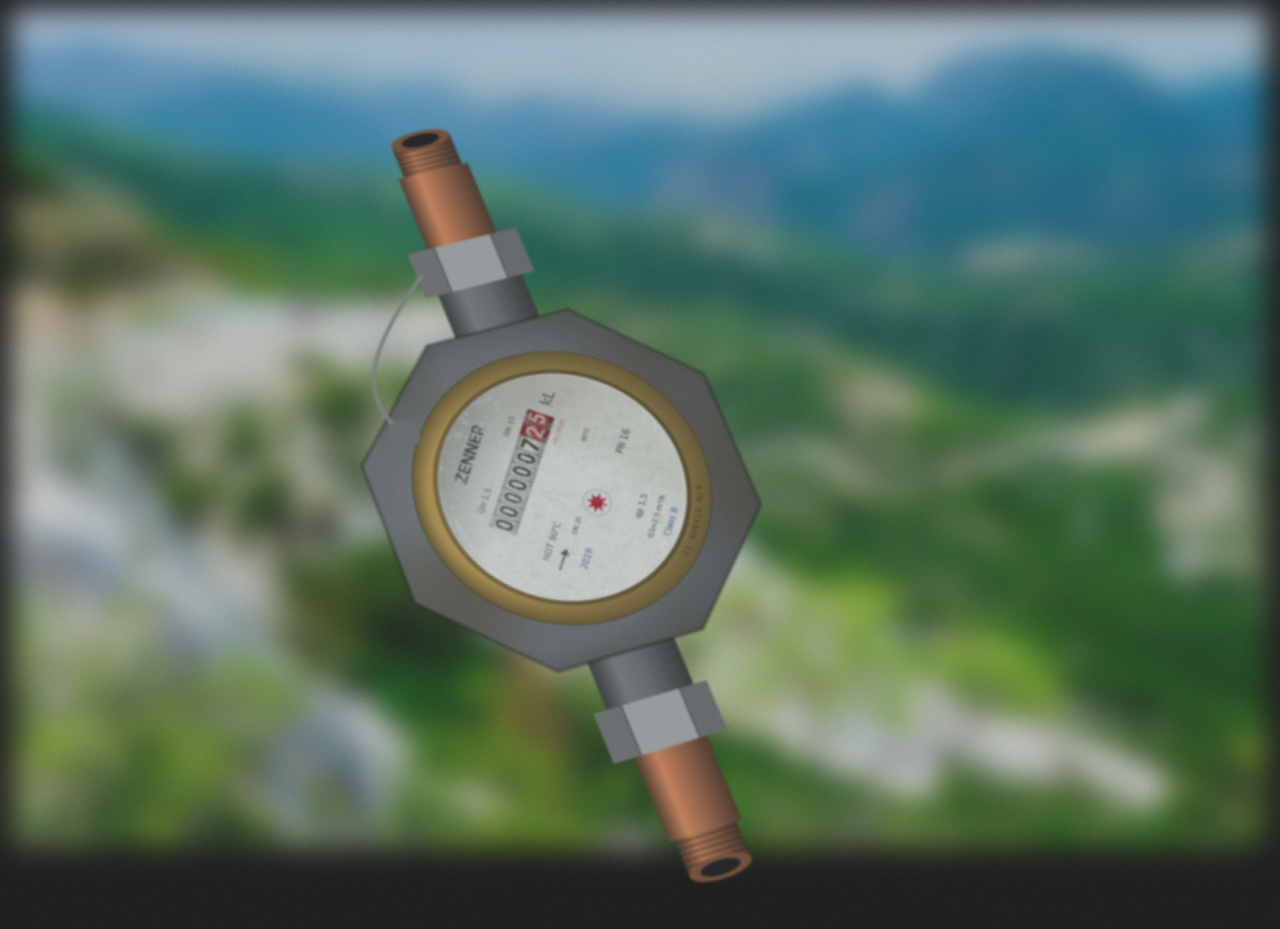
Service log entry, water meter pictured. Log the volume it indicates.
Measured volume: 7.25 kL
